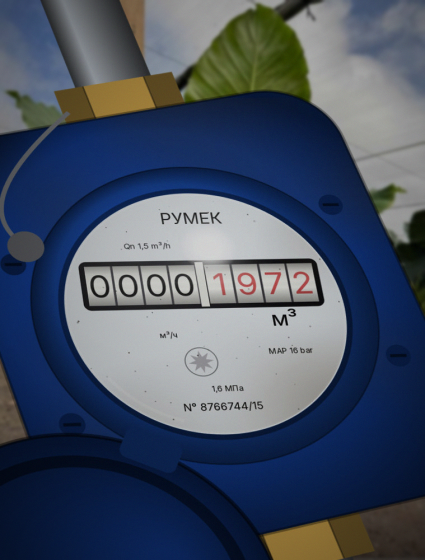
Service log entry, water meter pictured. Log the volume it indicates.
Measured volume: 0.1972 m³
